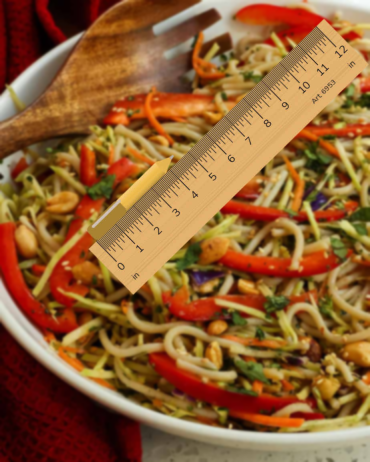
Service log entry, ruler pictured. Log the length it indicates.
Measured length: 4.5 in
